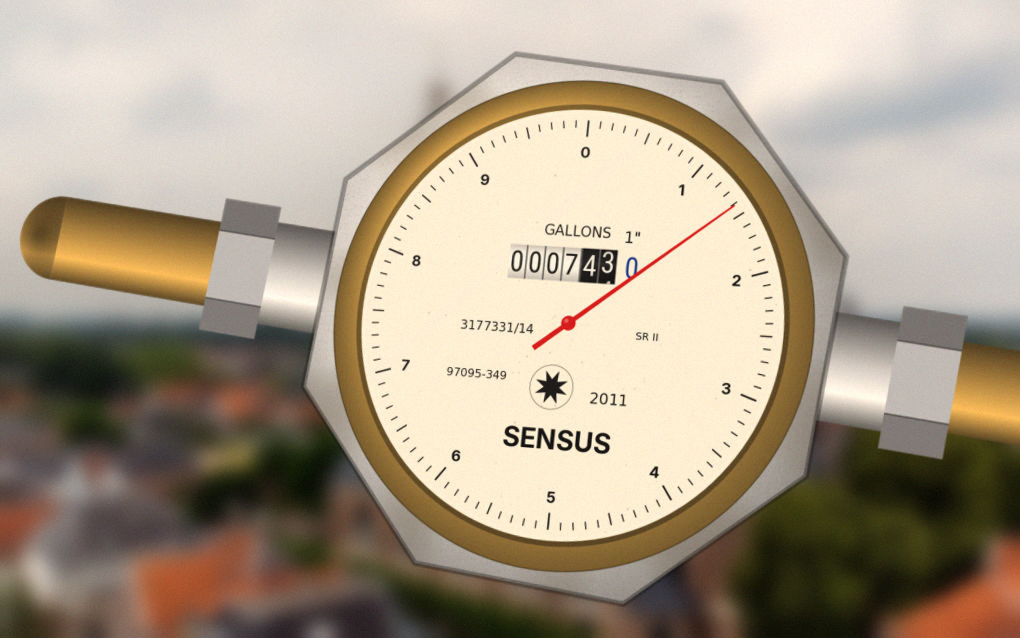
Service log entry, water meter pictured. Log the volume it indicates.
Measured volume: 7431.4 gal
